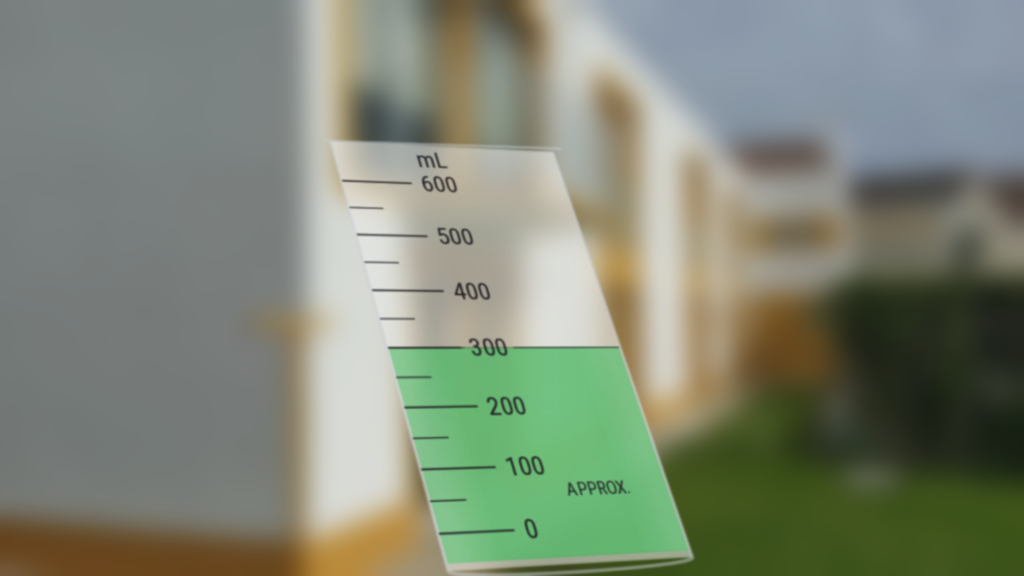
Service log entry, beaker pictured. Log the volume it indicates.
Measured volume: 300 mL
